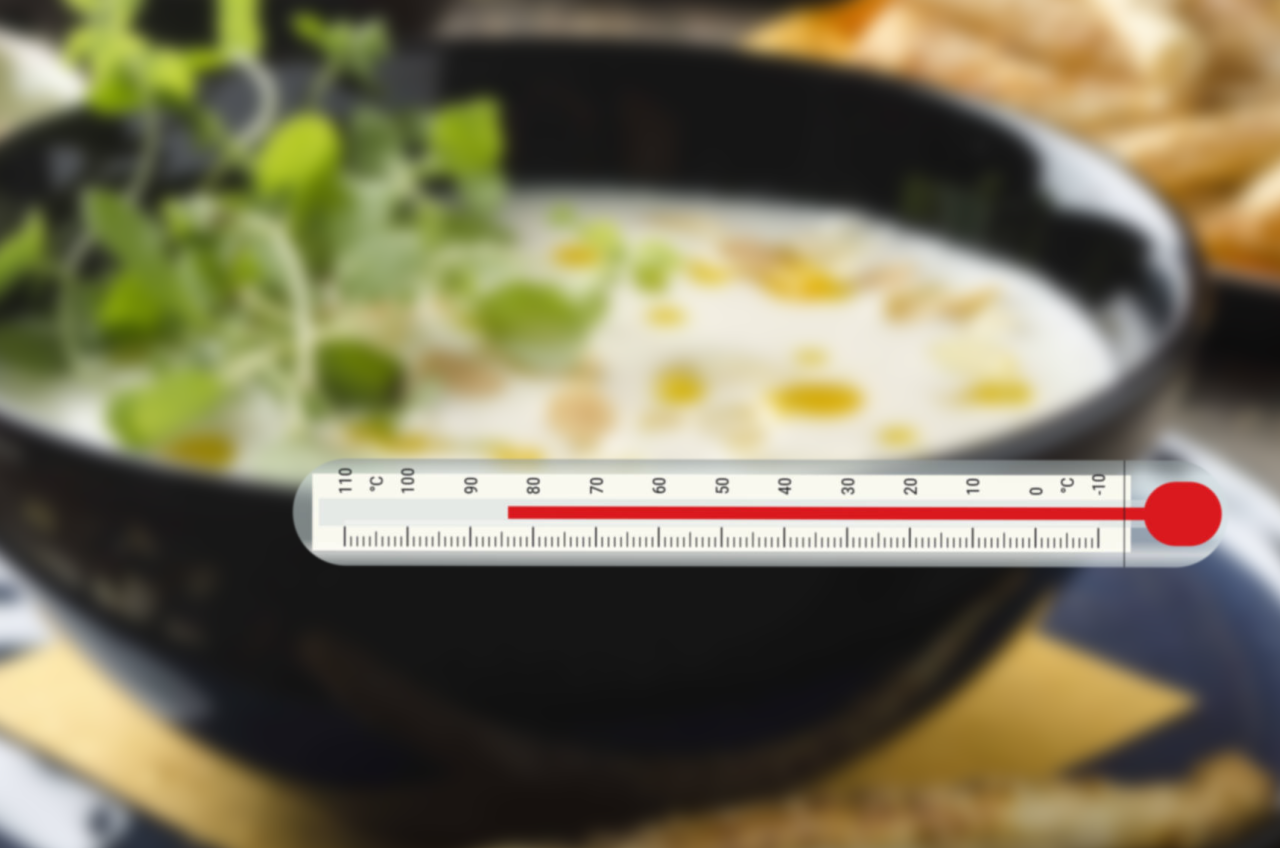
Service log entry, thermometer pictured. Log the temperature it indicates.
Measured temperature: 84 °C
